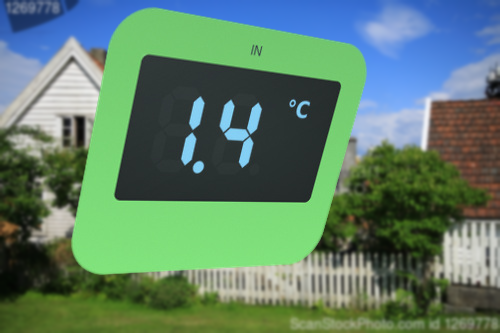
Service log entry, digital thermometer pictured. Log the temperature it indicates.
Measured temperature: 1.4 °C
